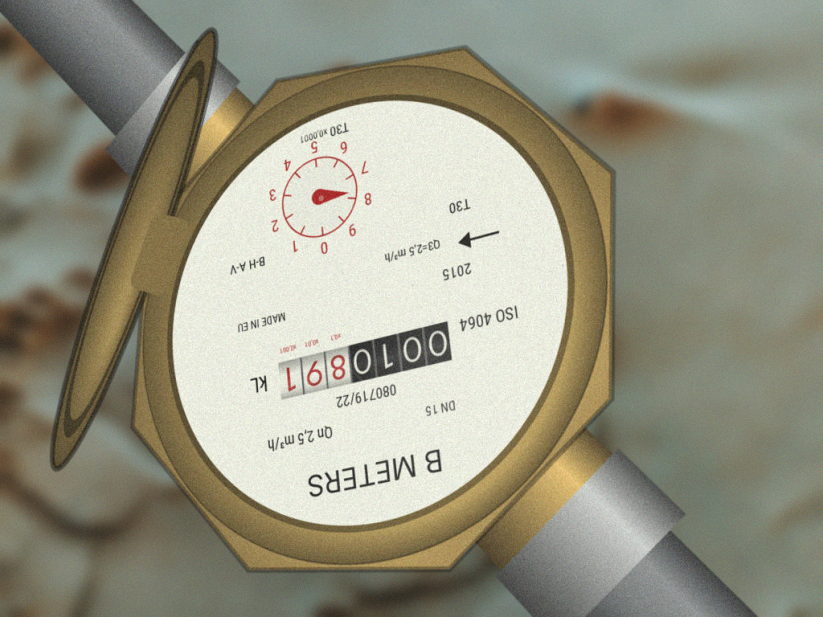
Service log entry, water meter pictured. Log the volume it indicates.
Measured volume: 10.8917 kL
